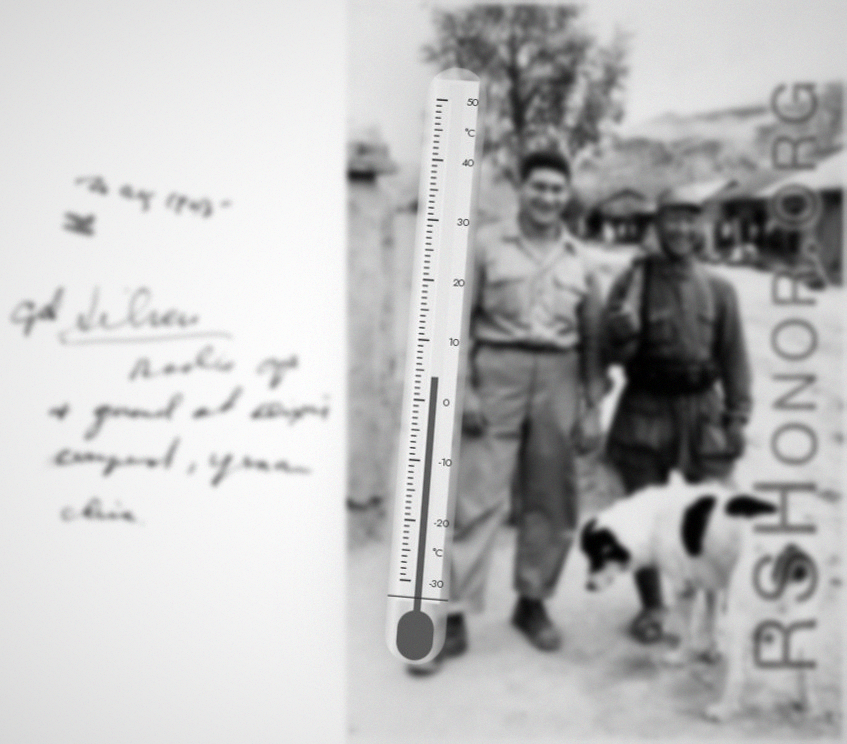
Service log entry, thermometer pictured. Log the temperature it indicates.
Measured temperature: 4 °C
